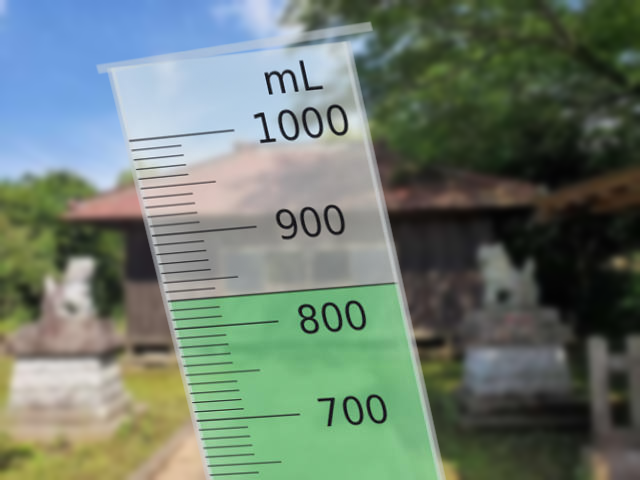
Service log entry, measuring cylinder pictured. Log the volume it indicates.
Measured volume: 830 mL
